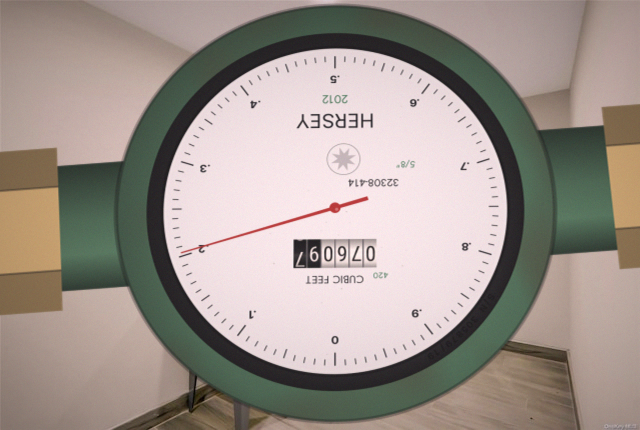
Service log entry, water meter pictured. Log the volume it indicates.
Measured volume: 76097.20 ft³
